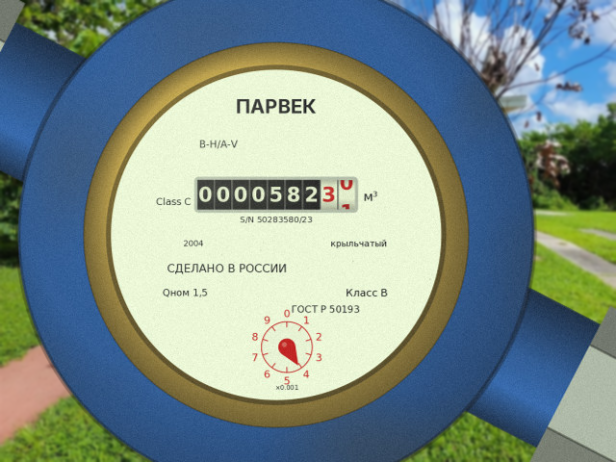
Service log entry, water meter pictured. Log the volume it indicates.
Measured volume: 582.304 m³
